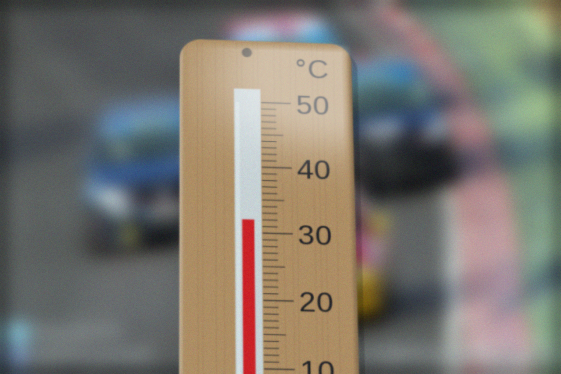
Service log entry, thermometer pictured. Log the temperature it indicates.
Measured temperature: 32 °C
